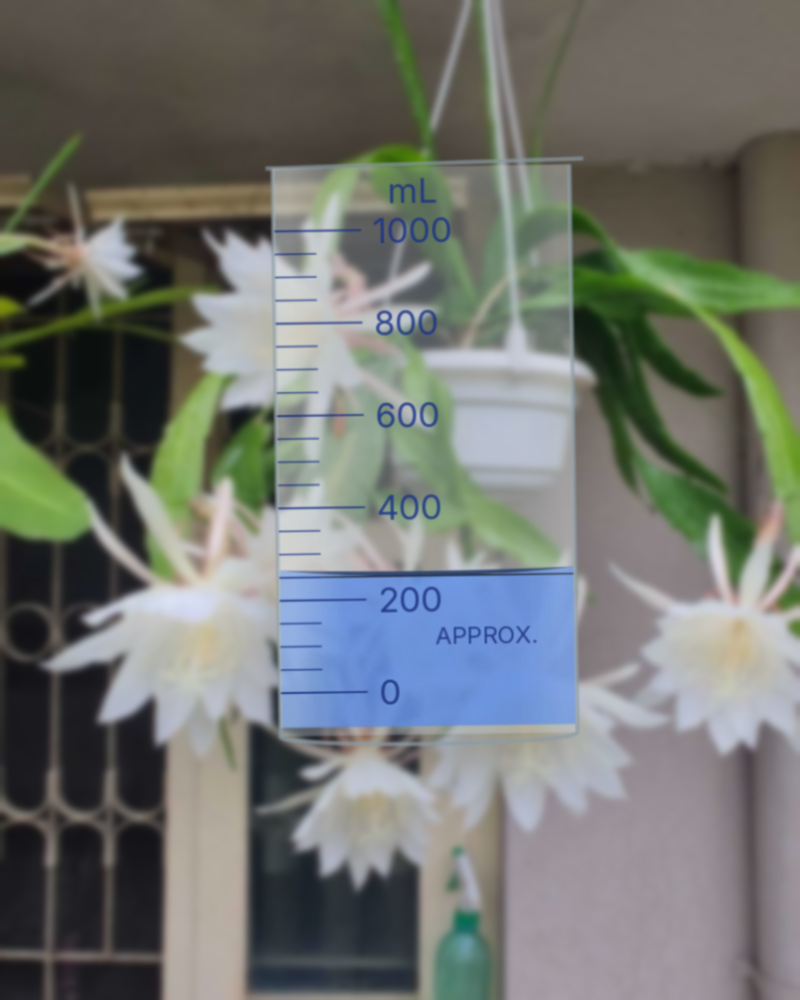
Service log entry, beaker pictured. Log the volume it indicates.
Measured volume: 250 mL
